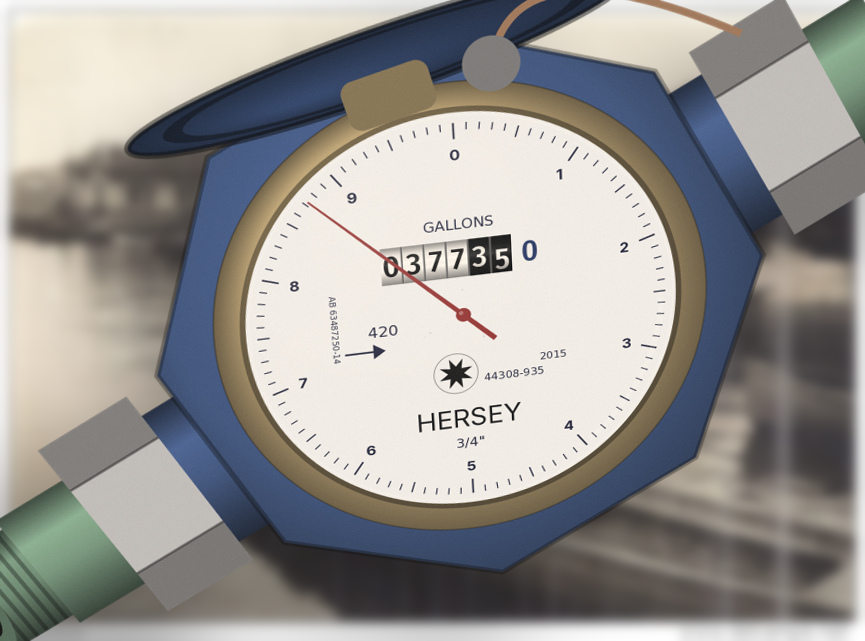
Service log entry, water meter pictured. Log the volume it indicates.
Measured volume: 377348.7 gal
